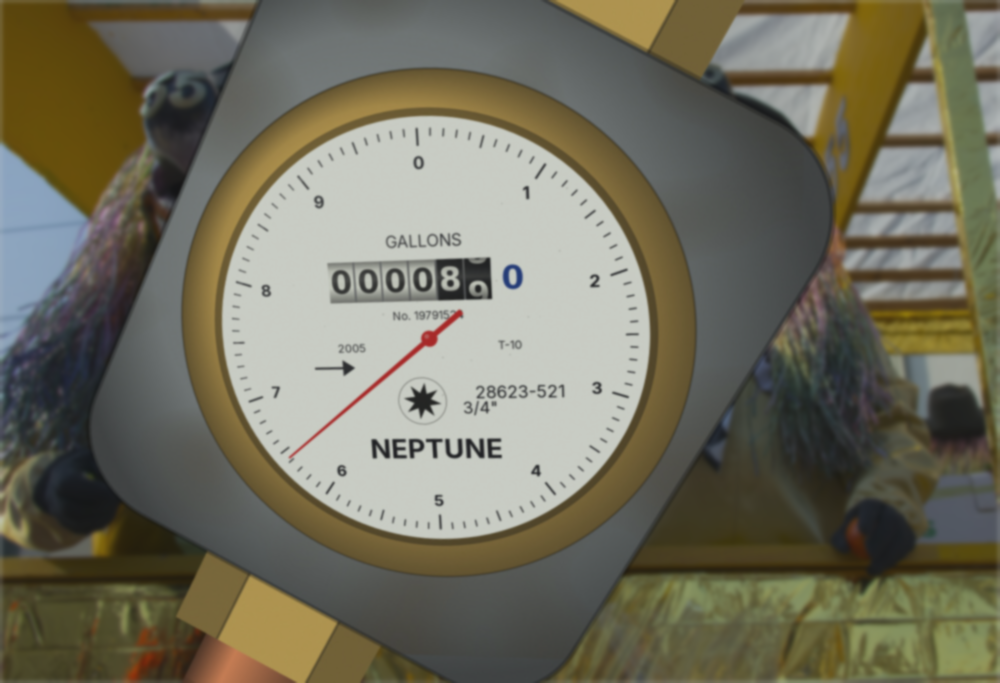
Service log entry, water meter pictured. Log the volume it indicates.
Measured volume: 886.4 gal
